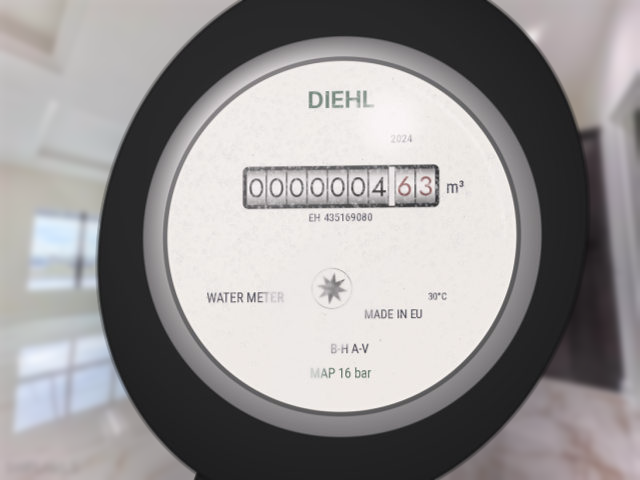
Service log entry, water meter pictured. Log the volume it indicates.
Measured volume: 4.63 m³
